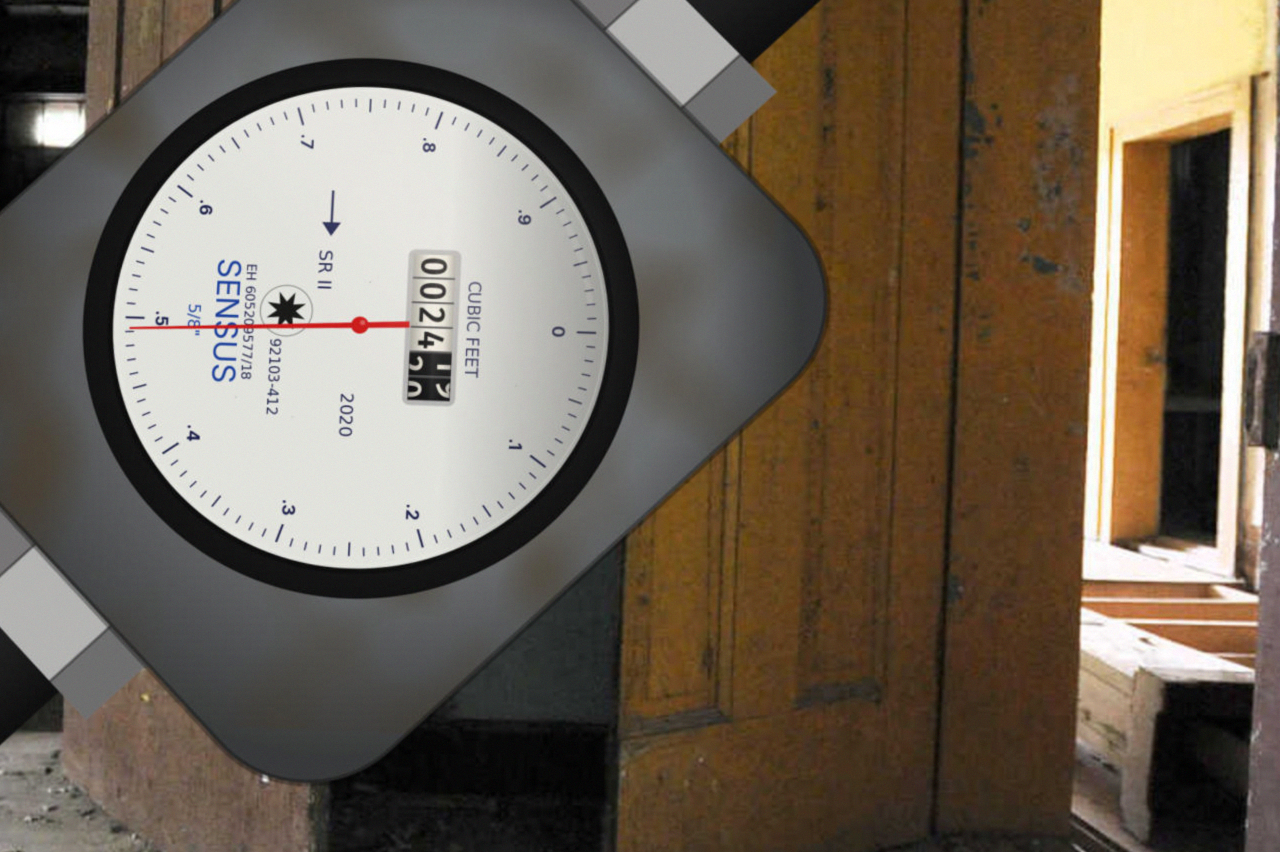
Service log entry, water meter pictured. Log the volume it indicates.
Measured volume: 2419.49 ft³
